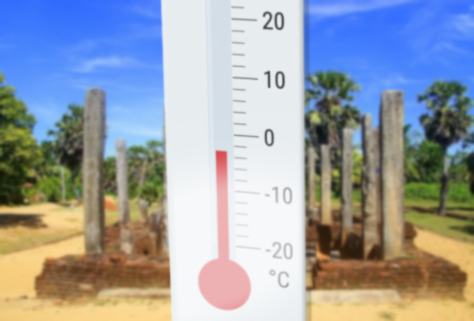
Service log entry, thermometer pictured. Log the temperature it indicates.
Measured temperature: -3 °C
